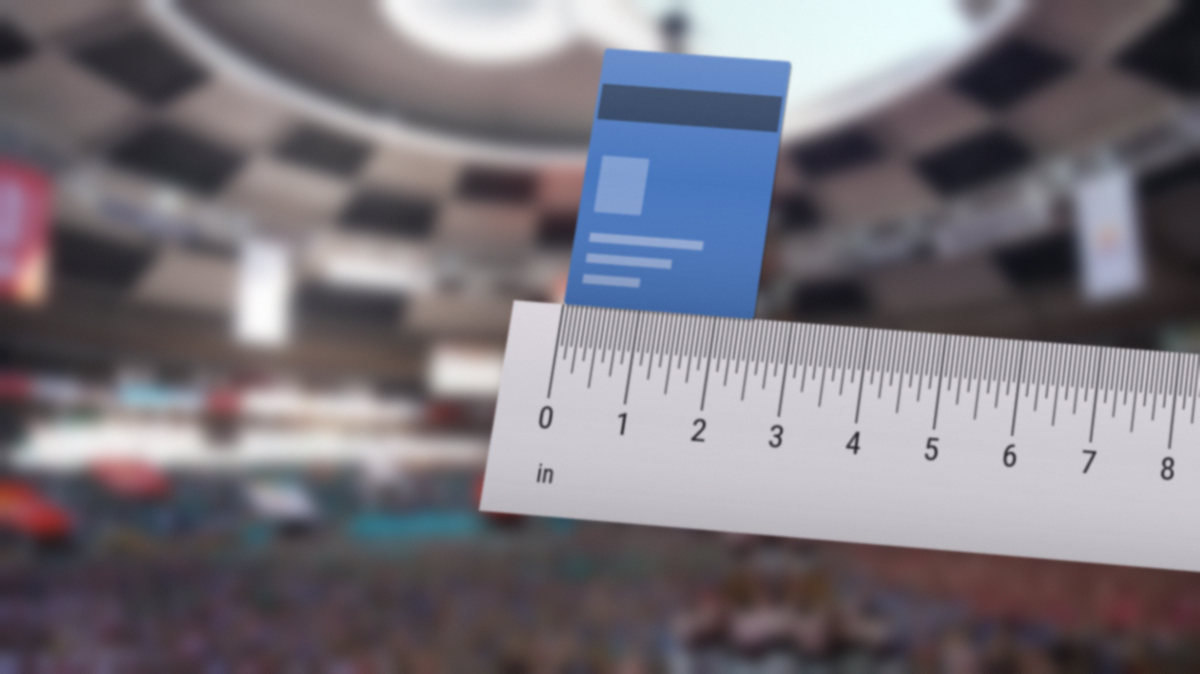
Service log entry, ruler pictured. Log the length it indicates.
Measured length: 2.5 in
